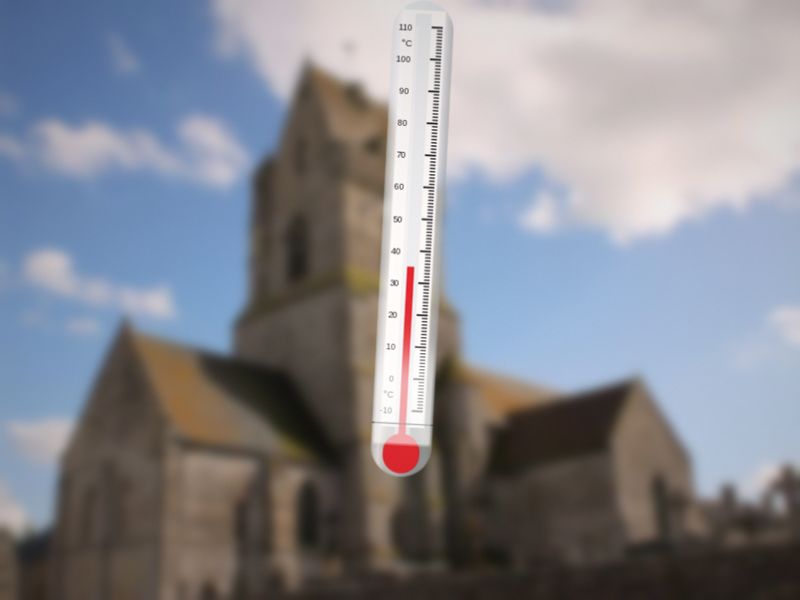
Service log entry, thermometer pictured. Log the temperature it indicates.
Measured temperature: 35 °C
